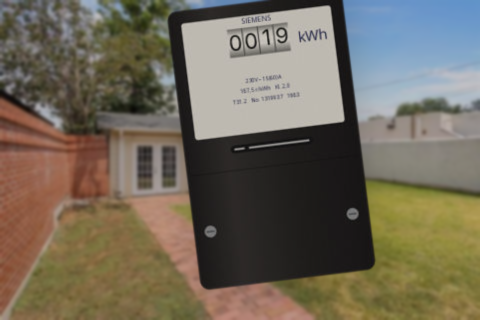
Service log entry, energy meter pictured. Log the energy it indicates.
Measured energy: 19 kWh
